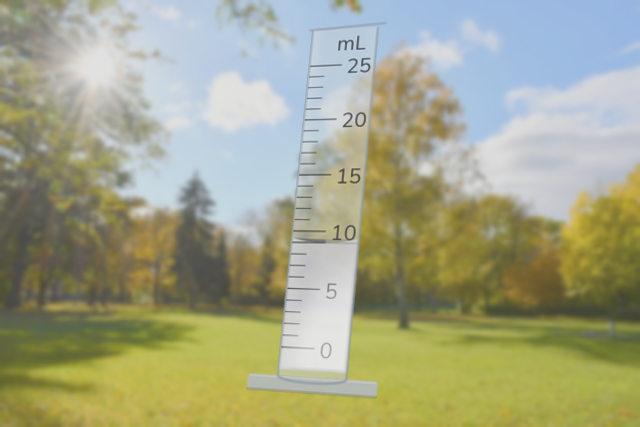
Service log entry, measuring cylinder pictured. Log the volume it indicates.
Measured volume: 9 mL
